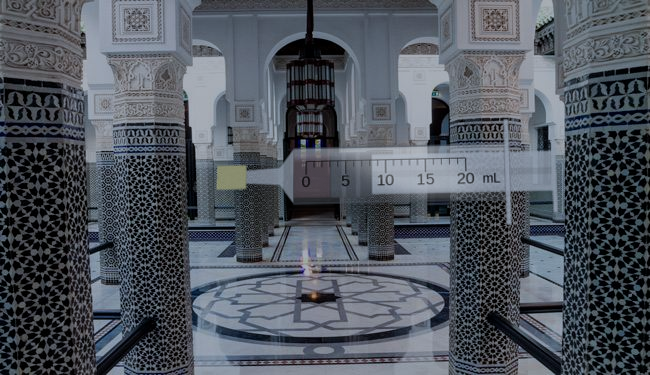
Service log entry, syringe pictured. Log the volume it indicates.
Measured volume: 3 mL
